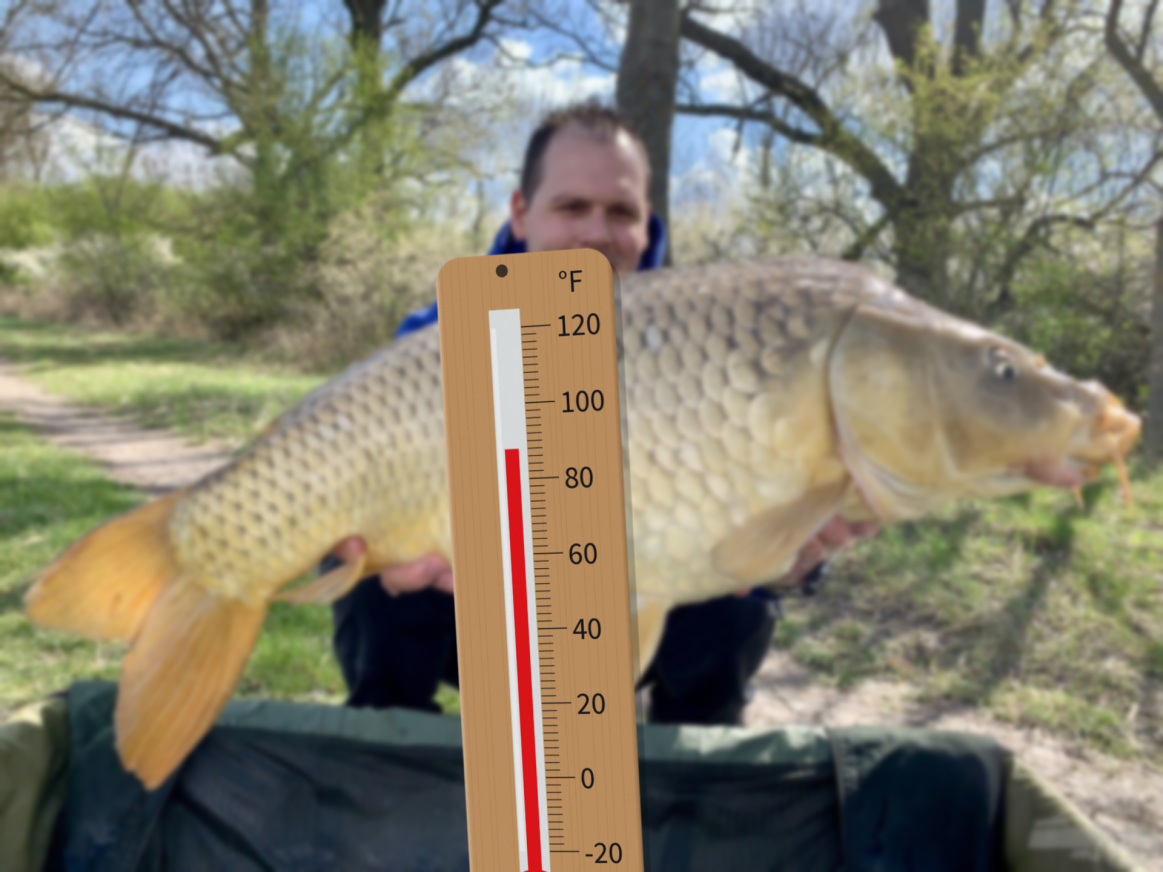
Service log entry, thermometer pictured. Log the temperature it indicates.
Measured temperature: 88 °F
